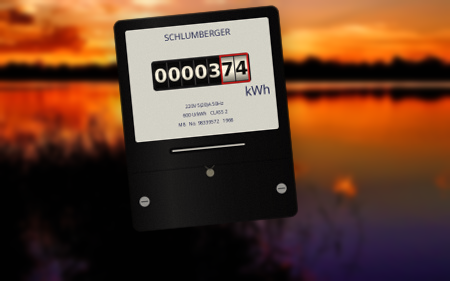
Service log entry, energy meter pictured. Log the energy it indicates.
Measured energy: 3.74 kWh
